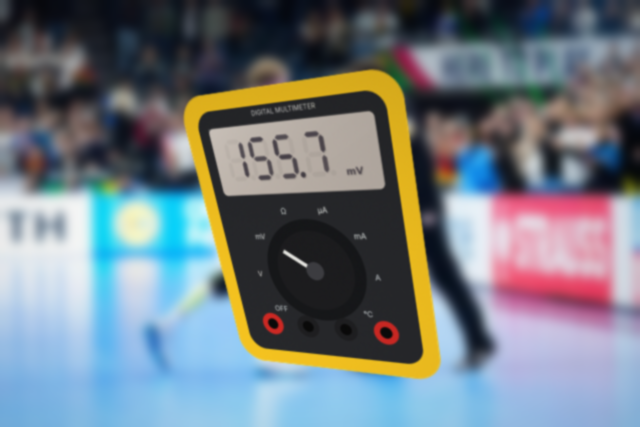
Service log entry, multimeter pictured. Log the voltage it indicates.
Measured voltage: 155.7 mV
